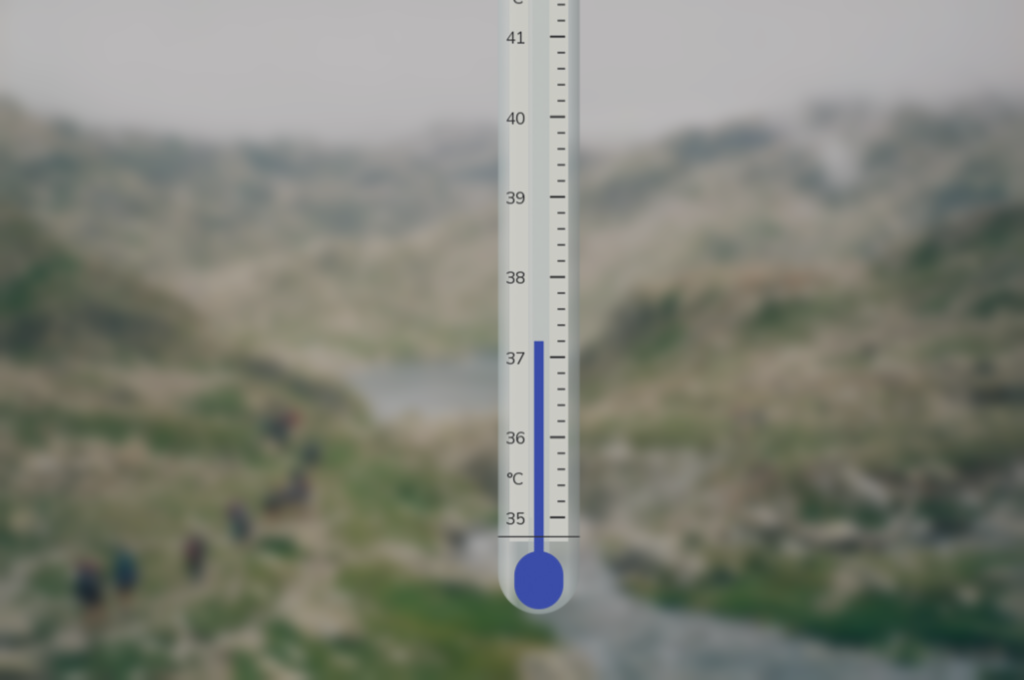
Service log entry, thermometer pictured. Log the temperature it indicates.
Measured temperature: 37.2 °C
